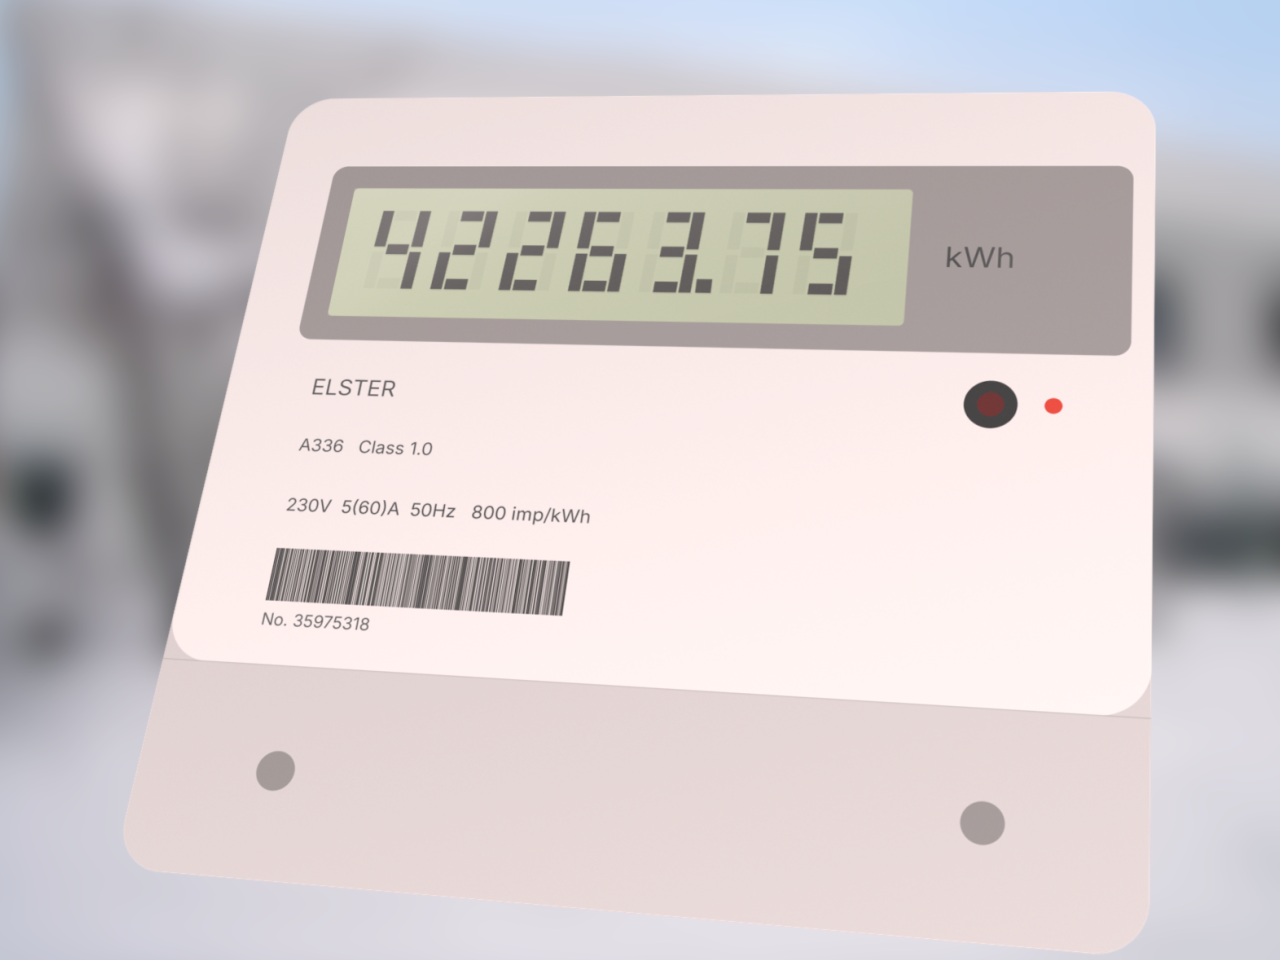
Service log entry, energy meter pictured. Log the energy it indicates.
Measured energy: 42263.75 kWh
